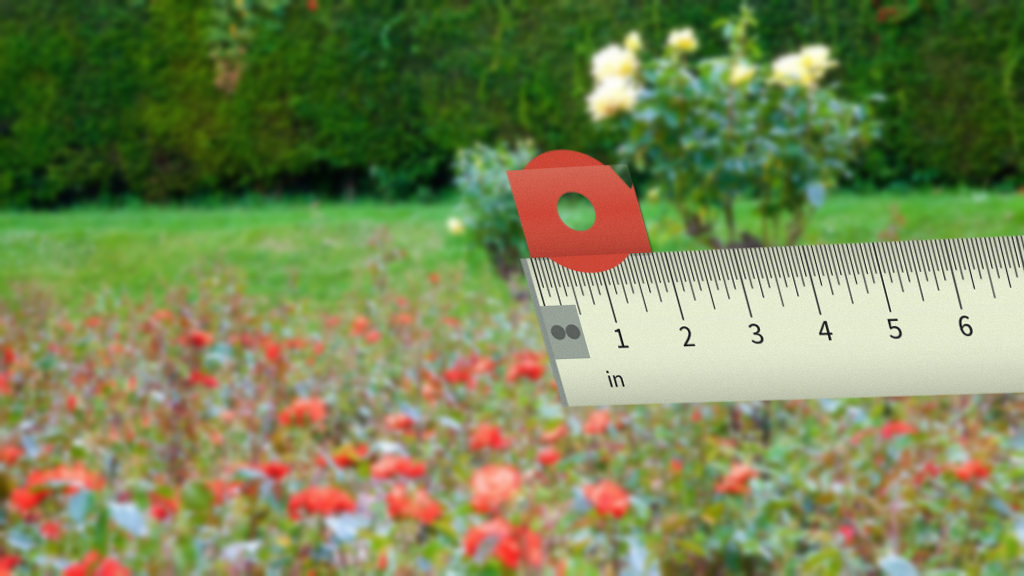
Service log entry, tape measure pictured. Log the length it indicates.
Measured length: 1.8125 in
